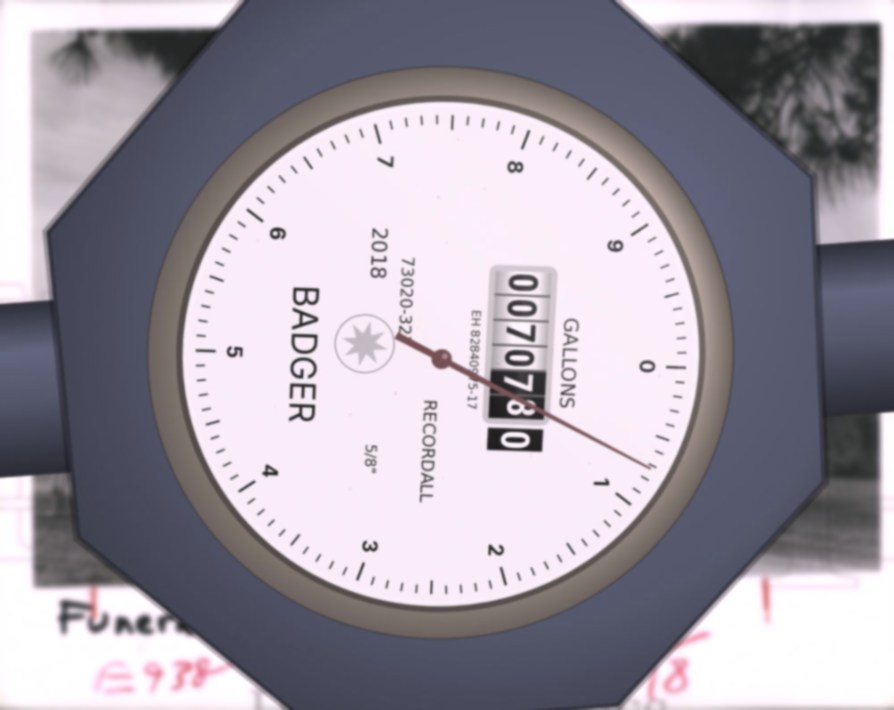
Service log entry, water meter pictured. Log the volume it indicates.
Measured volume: 70780.7 gal
